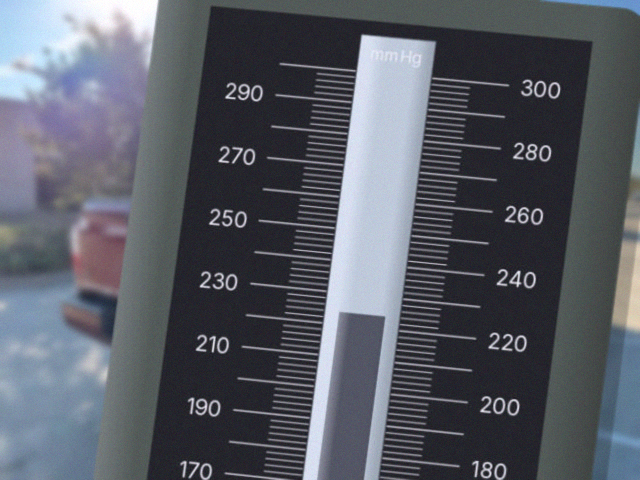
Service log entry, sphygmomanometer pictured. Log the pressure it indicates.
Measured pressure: 224 mmHg
